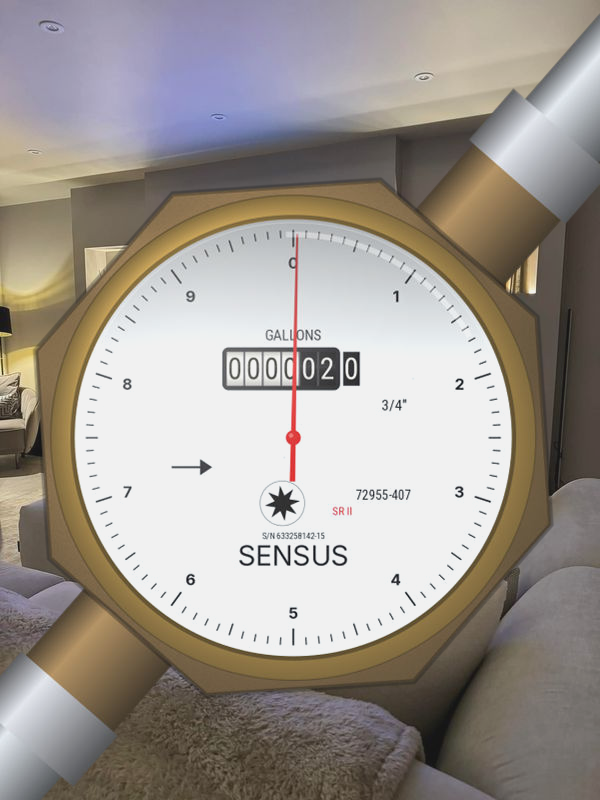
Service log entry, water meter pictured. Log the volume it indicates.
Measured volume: 20.0 gal
